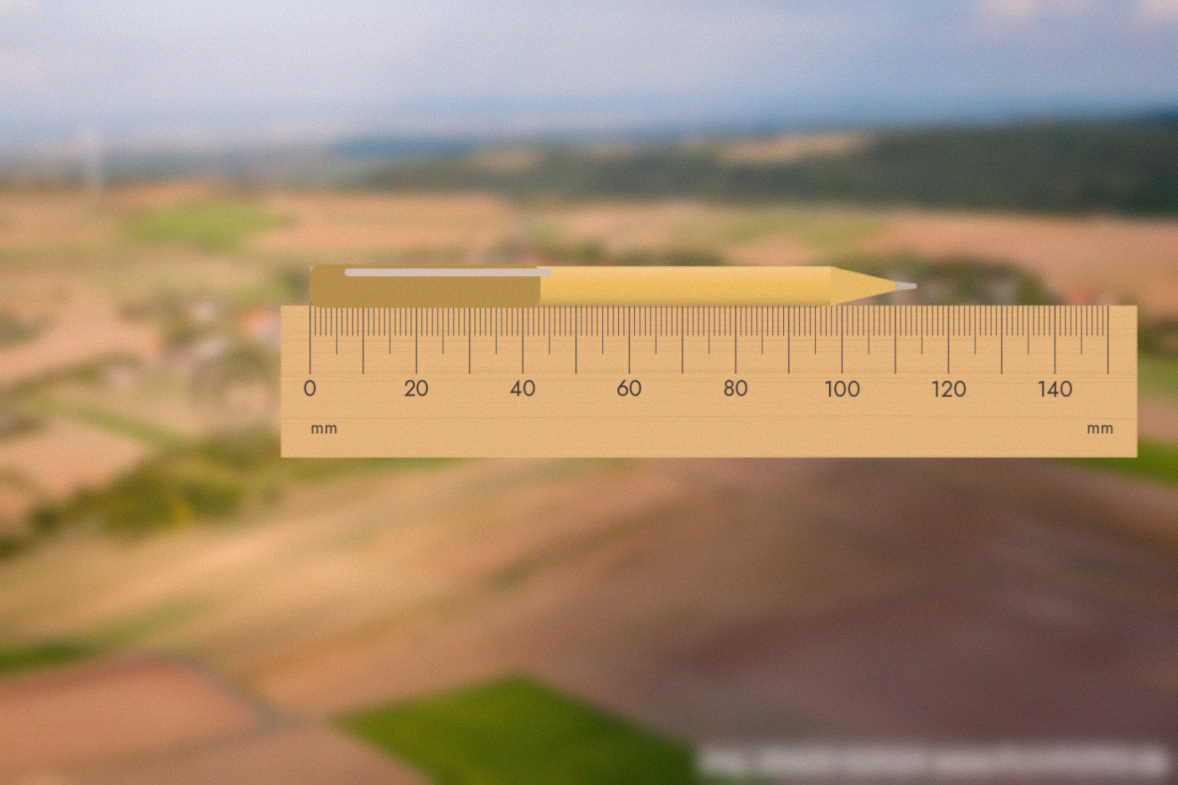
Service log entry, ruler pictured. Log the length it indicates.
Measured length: 114 mm
